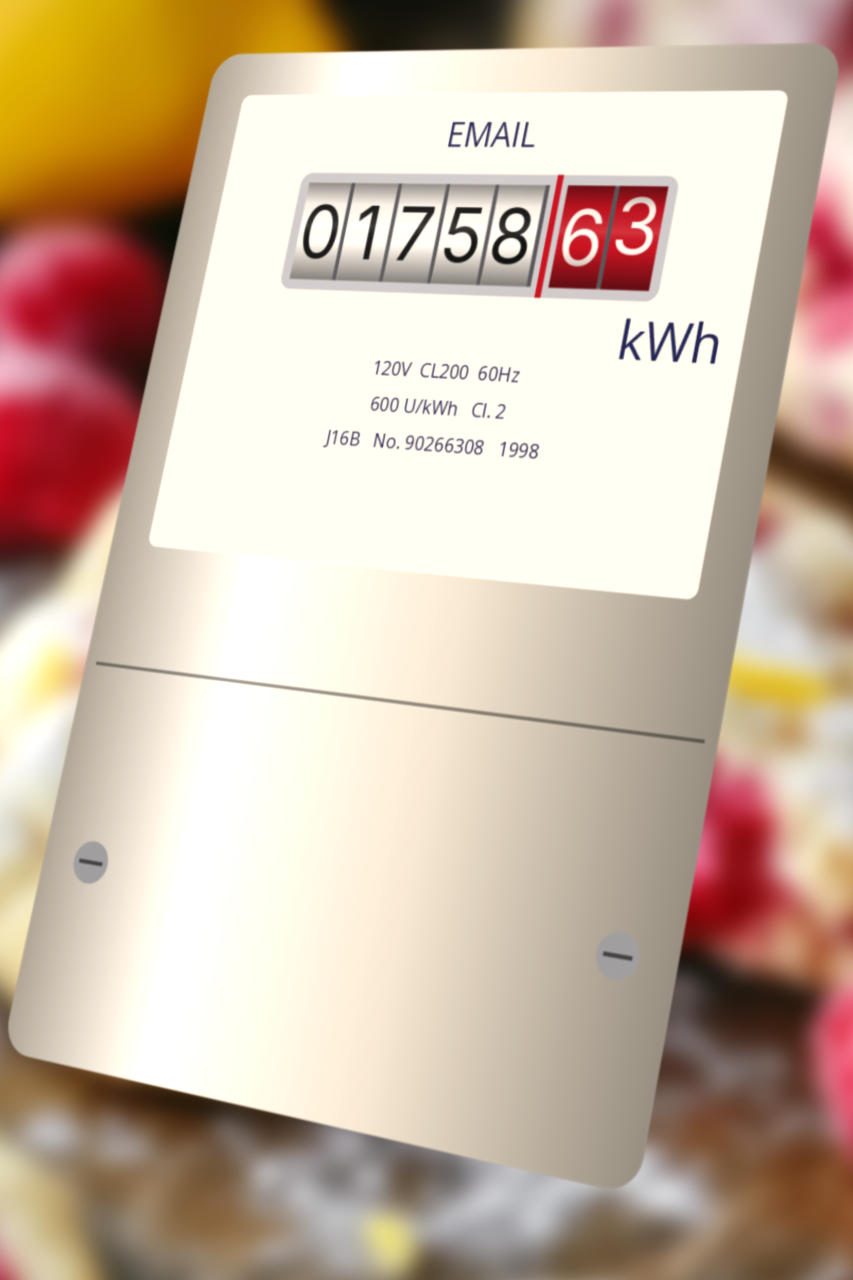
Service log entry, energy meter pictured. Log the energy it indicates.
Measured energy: 1758.63 kWh
